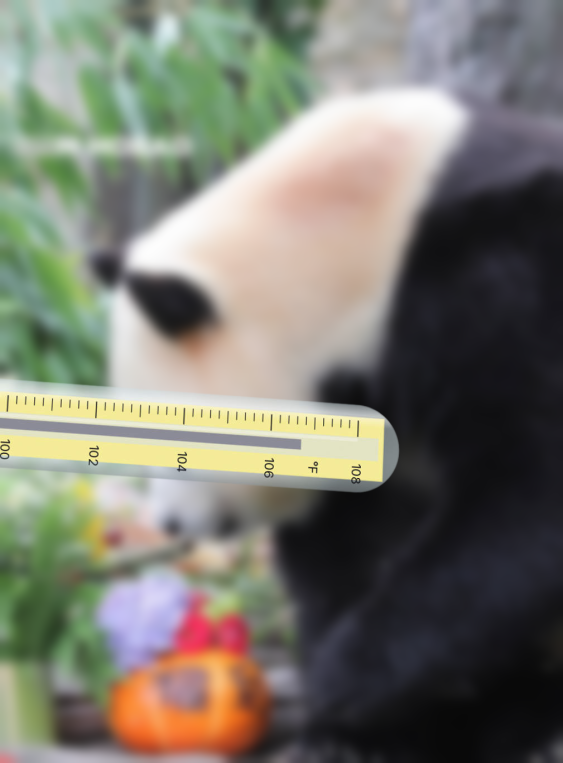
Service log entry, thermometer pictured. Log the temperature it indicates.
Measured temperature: 106.7 °F
